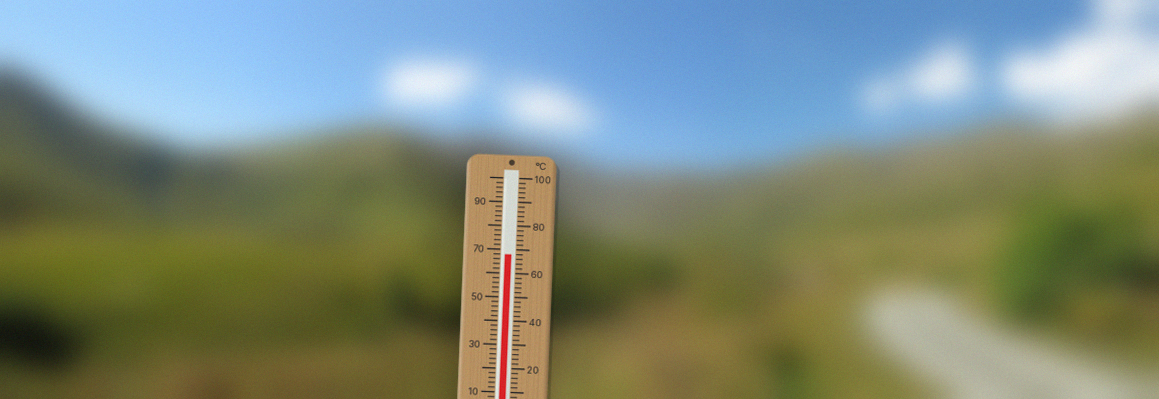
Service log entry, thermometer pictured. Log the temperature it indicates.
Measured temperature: 68 °C
